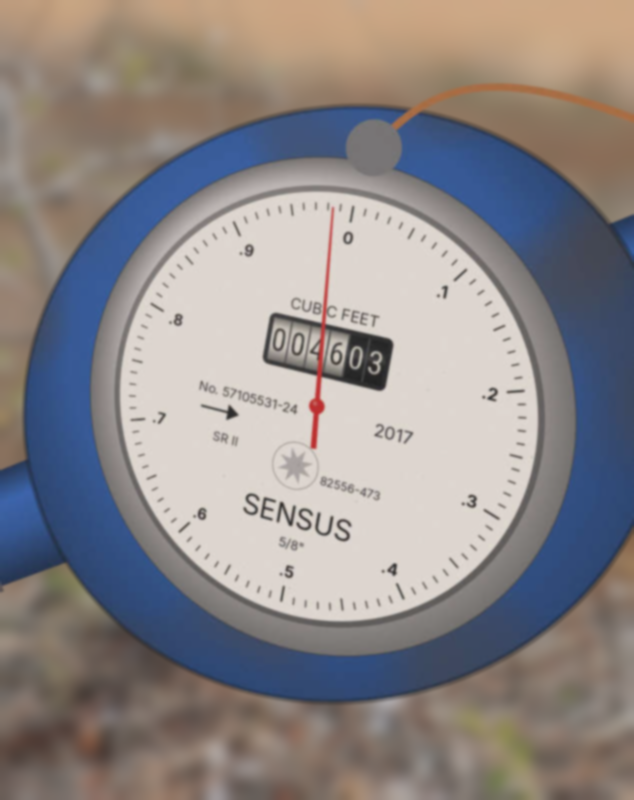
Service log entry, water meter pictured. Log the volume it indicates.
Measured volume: 4602.98 ft³
